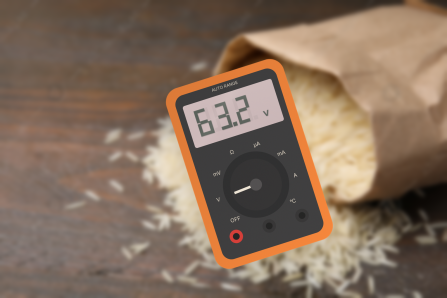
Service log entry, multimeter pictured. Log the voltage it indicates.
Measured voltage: 63.2 V
